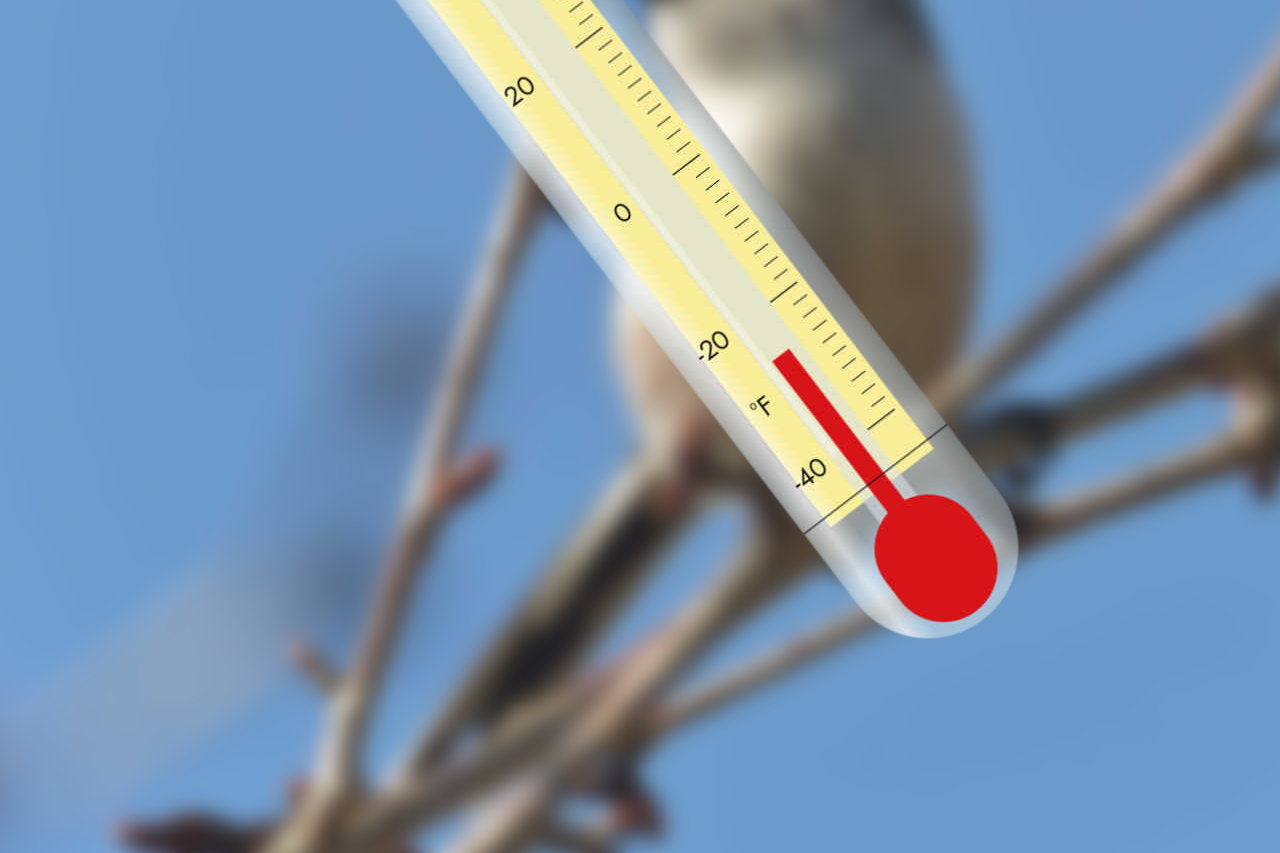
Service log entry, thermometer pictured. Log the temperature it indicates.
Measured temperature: -26 °F
